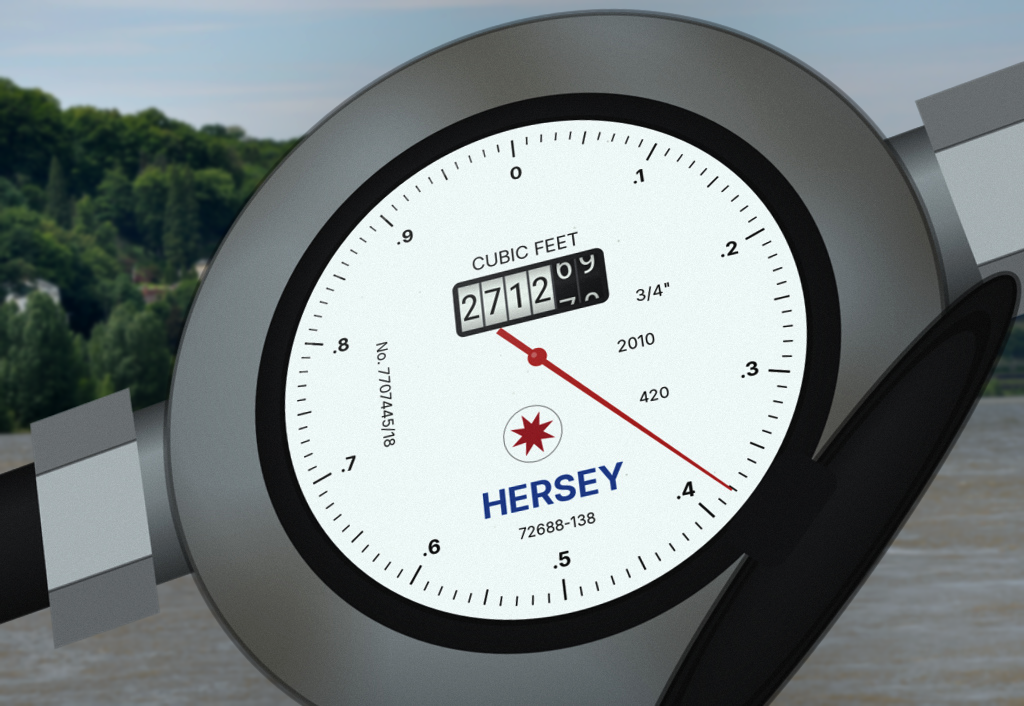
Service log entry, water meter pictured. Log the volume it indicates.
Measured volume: 271269.38 ft³
